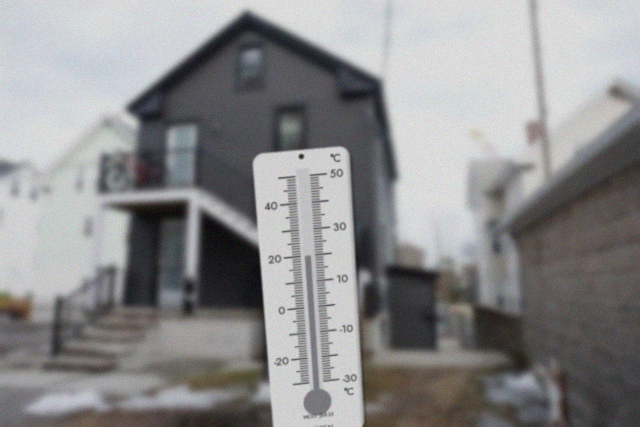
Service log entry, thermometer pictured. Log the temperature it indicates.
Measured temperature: 20 °C
